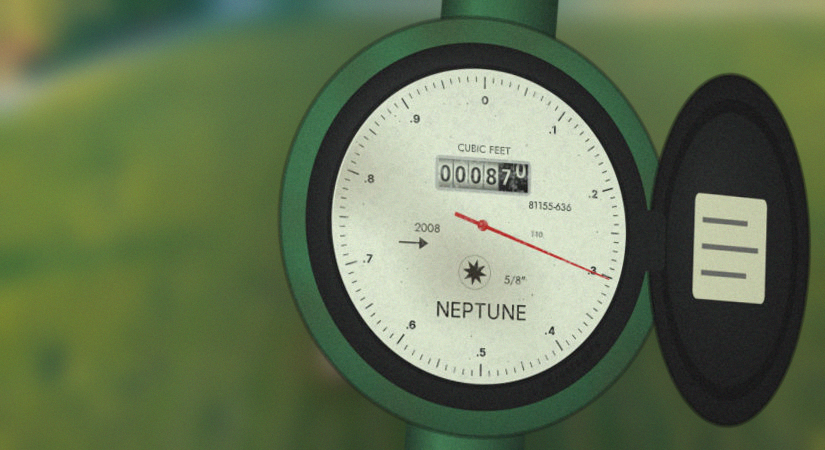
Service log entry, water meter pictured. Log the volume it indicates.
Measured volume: 870.30 ft³
